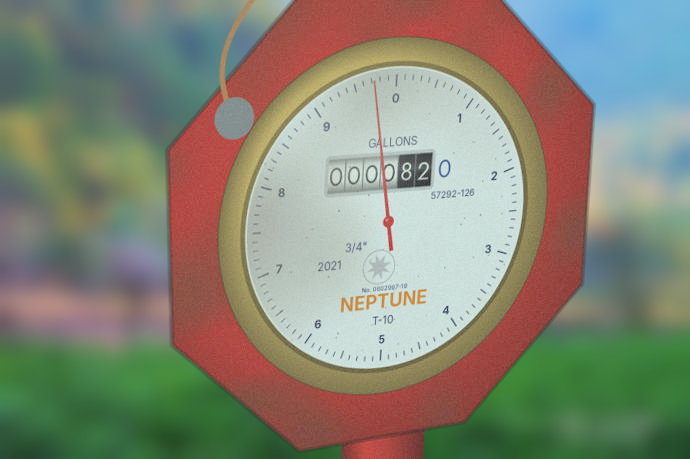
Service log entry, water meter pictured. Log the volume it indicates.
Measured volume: 819.7 gal
